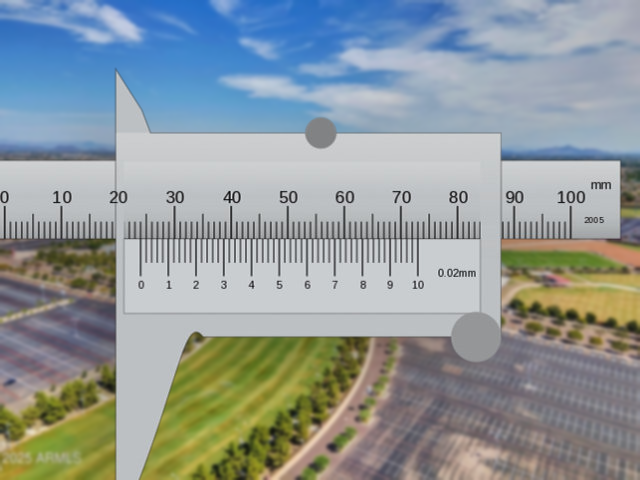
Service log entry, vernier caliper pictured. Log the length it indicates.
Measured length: 24.0 mm
